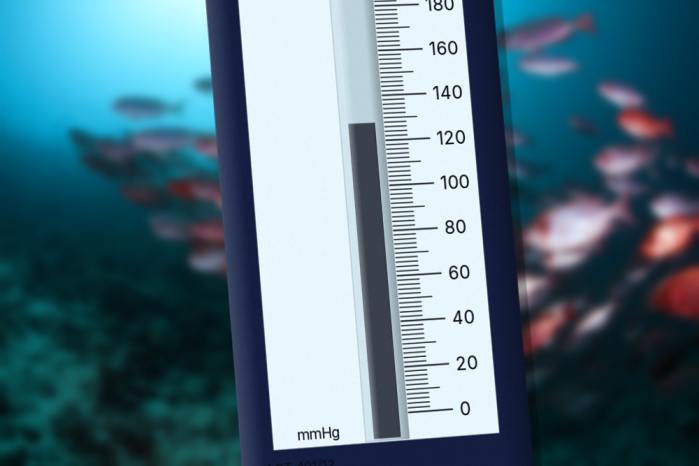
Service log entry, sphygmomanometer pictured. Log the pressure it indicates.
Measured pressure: 128 mmHg
